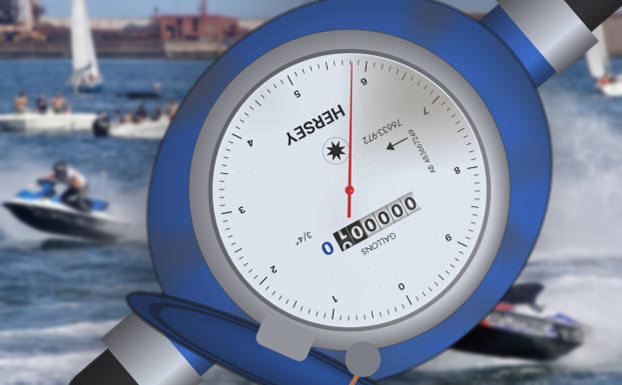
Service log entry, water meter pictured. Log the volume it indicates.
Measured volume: 5.8 gal
